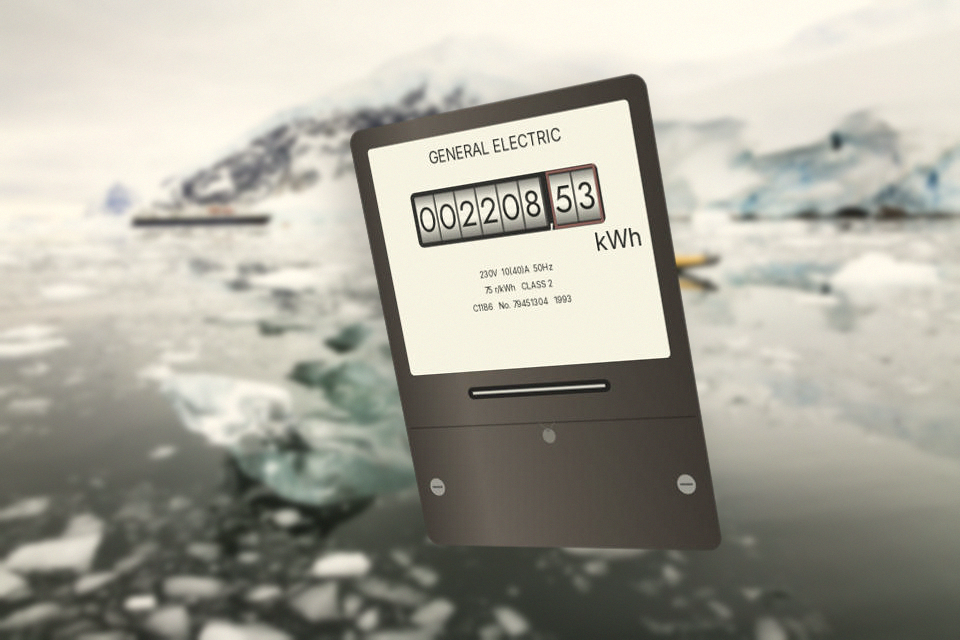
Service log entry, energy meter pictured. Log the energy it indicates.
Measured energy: 2208.53 kWh
